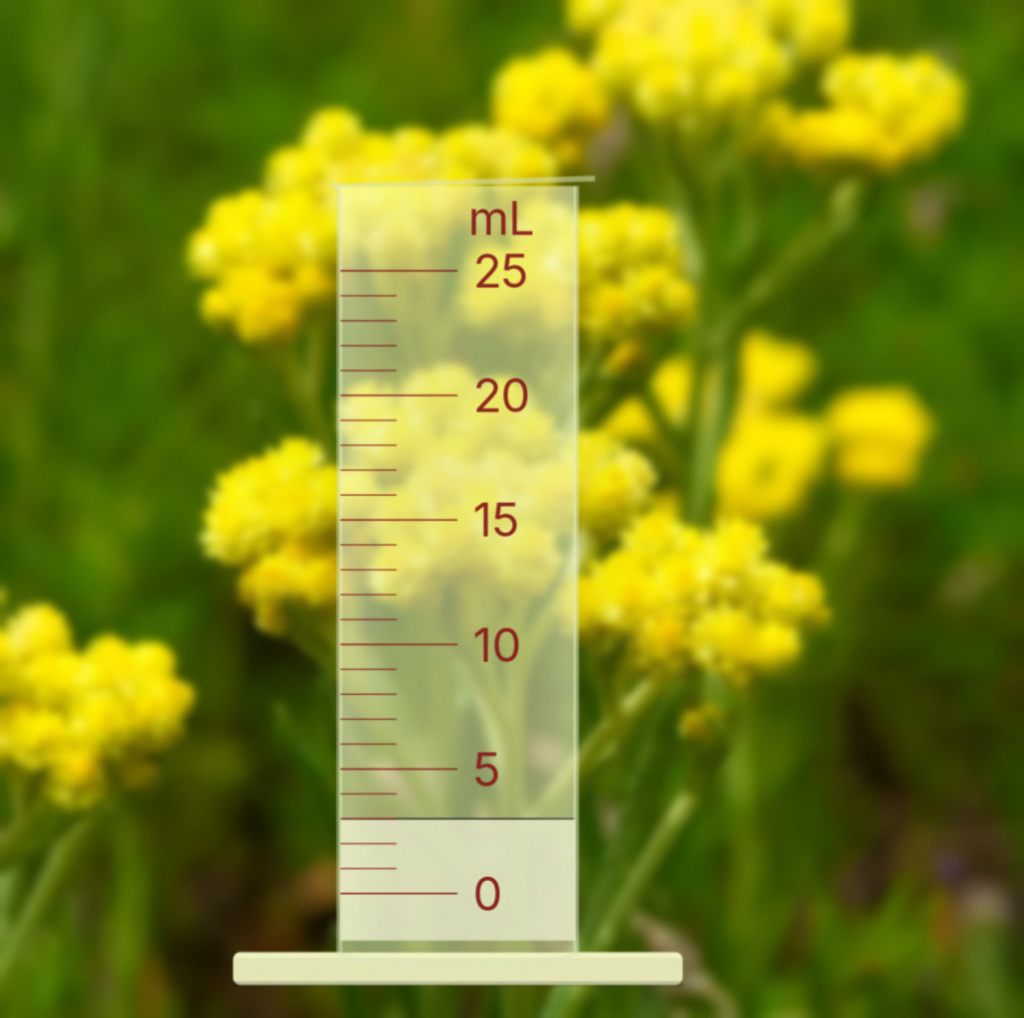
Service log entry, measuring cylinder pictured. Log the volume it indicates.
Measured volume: 3 mL
